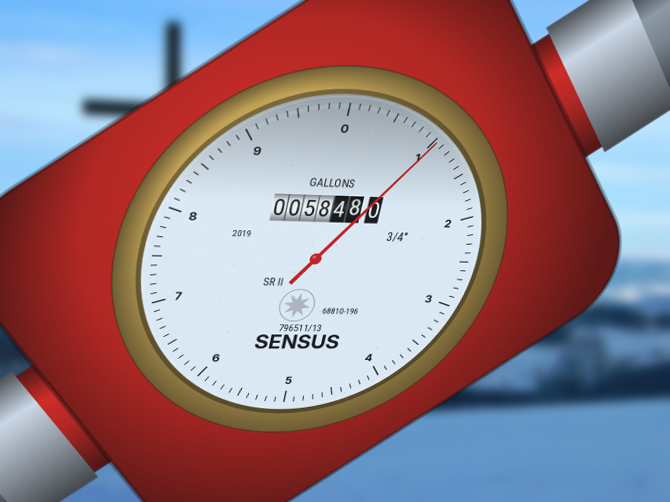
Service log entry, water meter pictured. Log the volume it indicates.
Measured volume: 58481.0 gal
